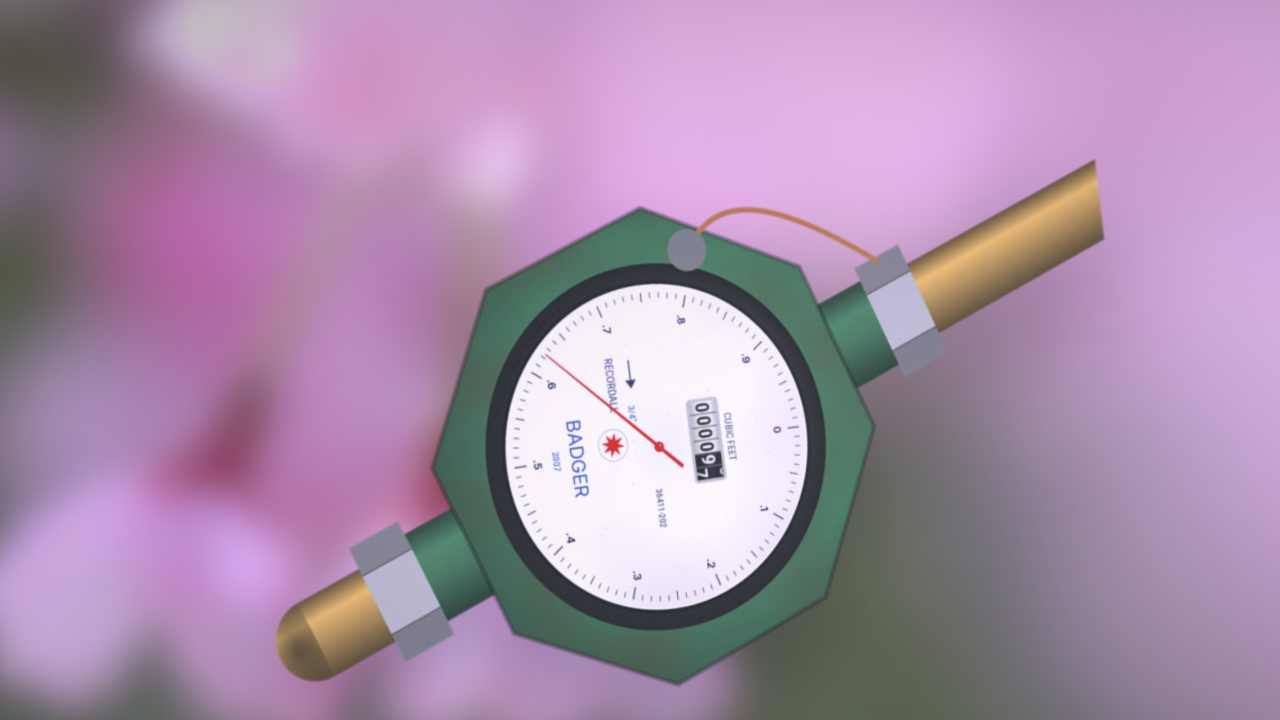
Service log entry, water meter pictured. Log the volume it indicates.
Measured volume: 96.62 ft³
